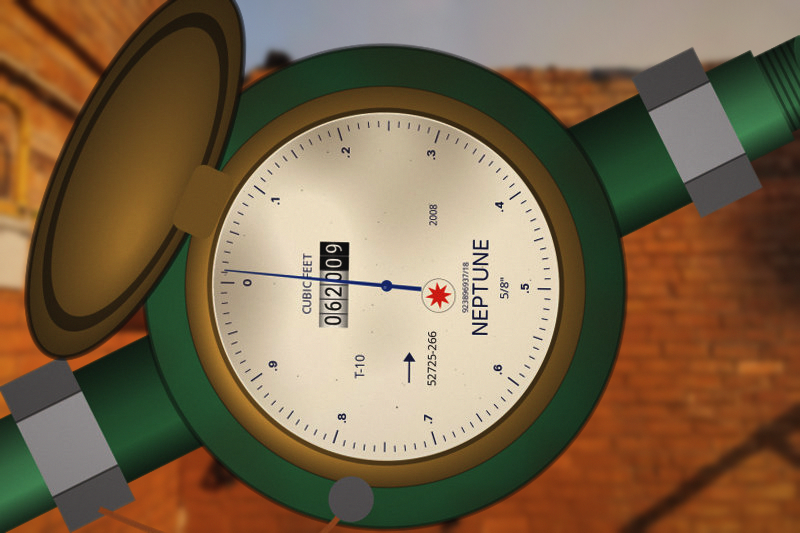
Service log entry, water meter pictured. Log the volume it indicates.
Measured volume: 62009.01 ft³
